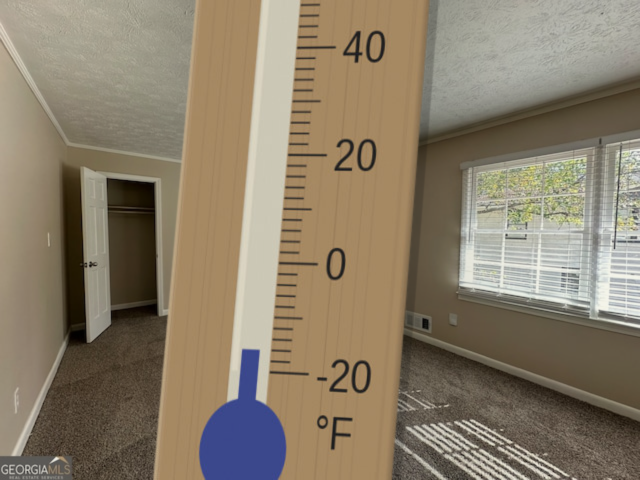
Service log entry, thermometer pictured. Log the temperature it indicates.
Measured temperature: -16 °F
